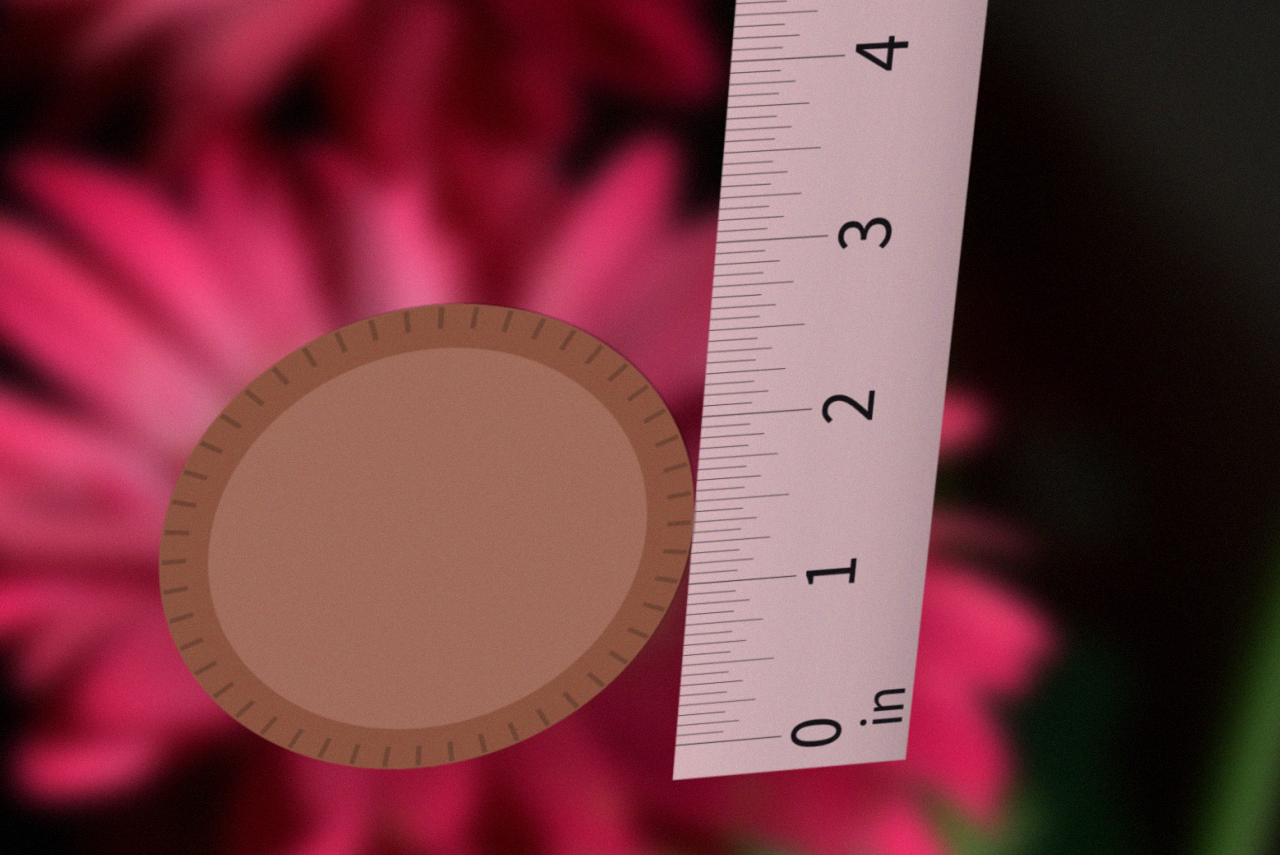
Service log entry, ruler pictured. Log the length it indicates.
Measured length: 2.75 in
